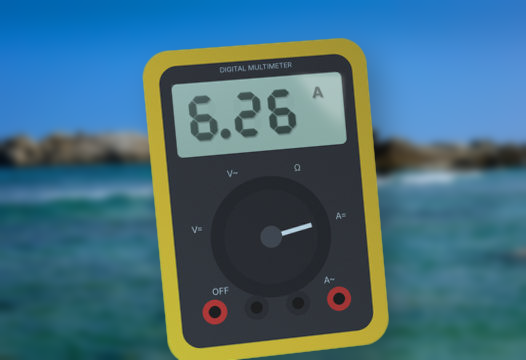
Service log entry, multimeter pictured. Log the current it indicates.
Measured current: 6.26 A
